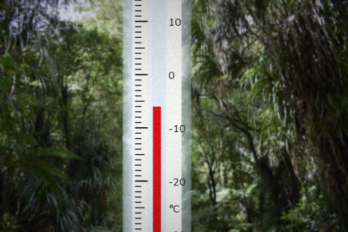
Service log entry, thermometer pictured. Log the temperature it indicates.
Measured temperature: -6 °C
